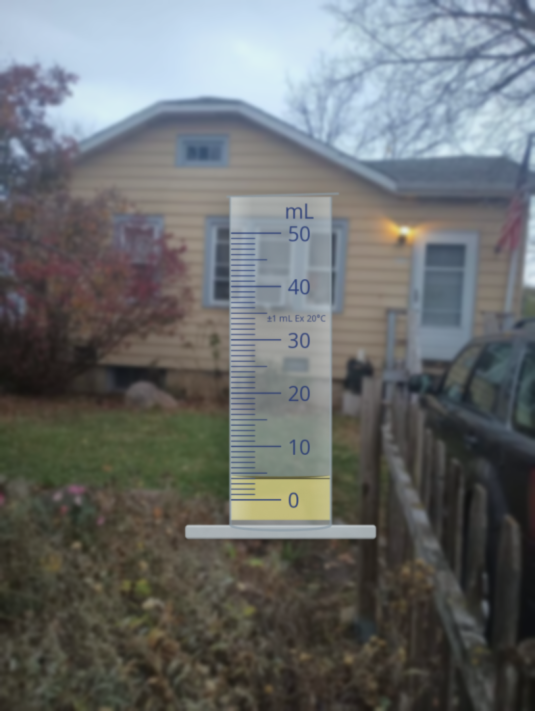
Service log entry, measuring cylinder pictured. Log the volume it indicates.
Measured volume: 4 mL
